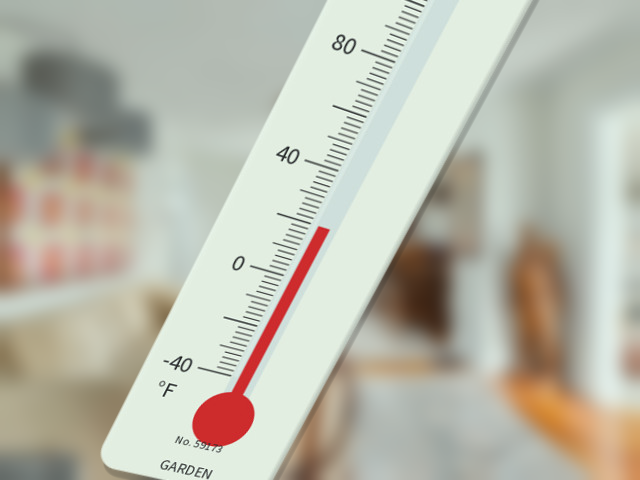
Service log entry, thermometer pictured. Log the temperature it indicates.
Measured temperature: 20 °F
